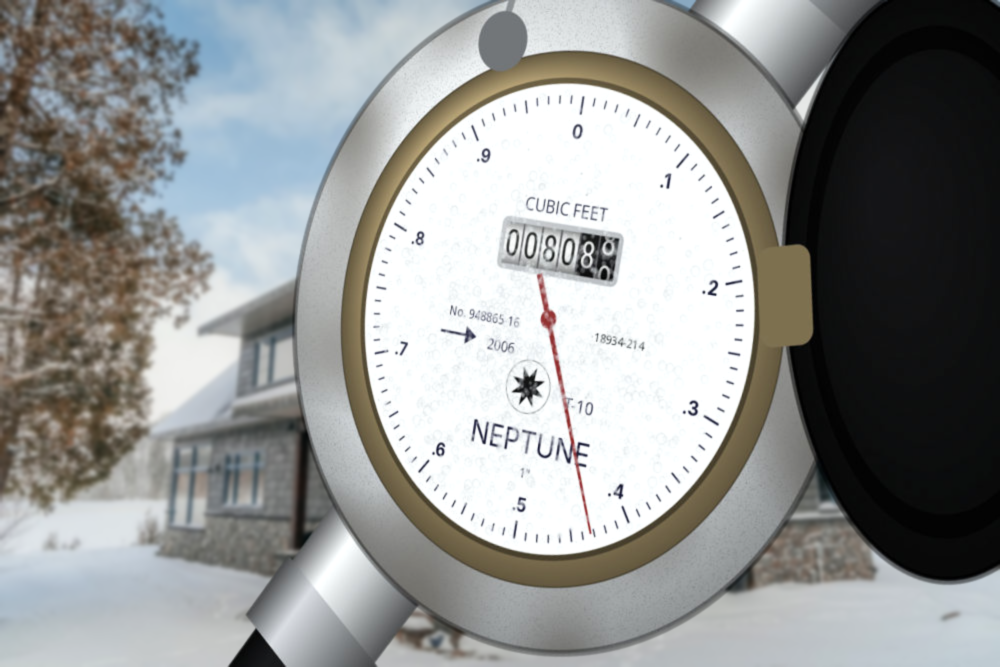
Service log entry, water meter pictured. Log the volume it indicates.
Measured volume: 8088.43 ft³
